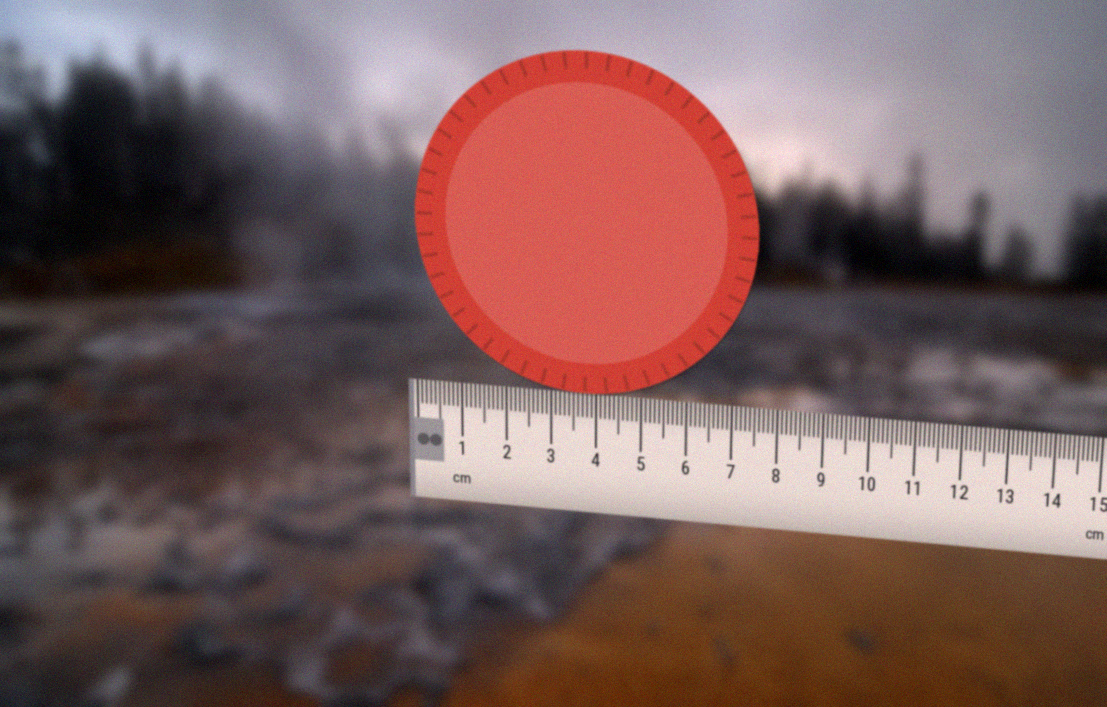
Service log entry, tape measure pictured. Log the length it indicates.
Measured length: 7.5 cm
